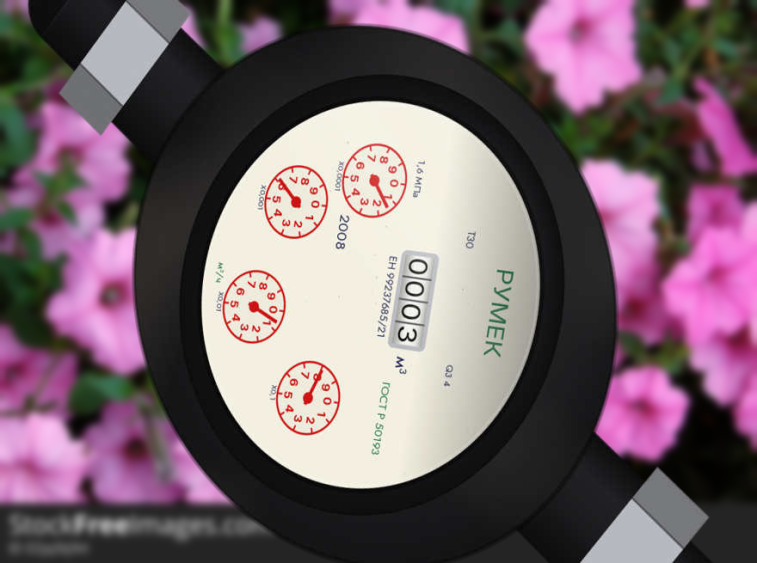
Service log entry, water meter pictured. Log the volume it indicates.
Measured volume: 3.8061 m³
